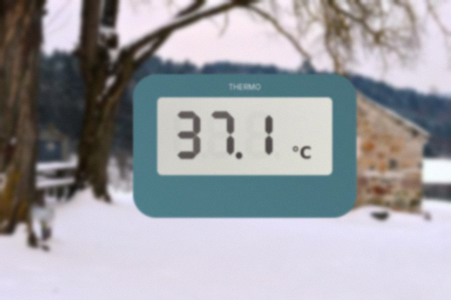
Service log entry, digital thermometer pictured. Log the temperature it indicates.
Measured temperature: 37.1 °C
